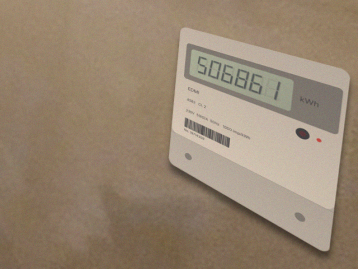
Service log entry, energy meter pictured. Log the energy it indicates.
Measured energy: 506861 kWh
